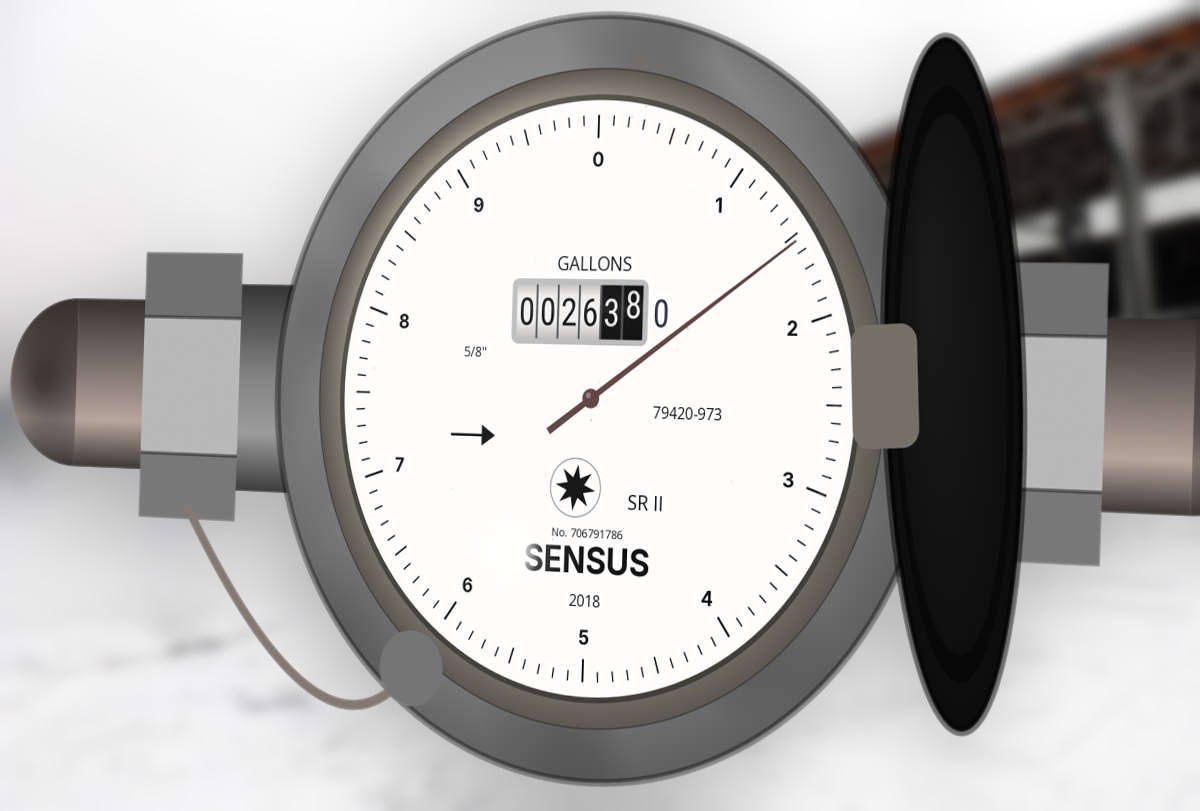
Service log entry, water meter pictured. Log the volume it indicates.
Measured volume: 26381.5 gal
